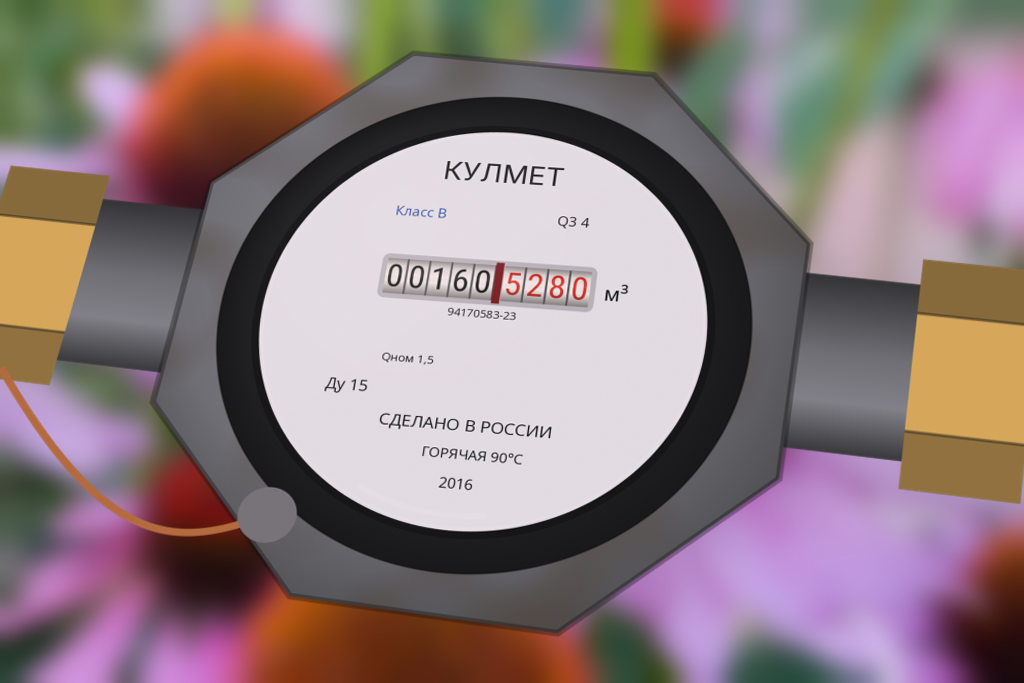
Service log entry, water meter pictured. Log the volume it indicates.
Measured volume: 160.5280 m³
